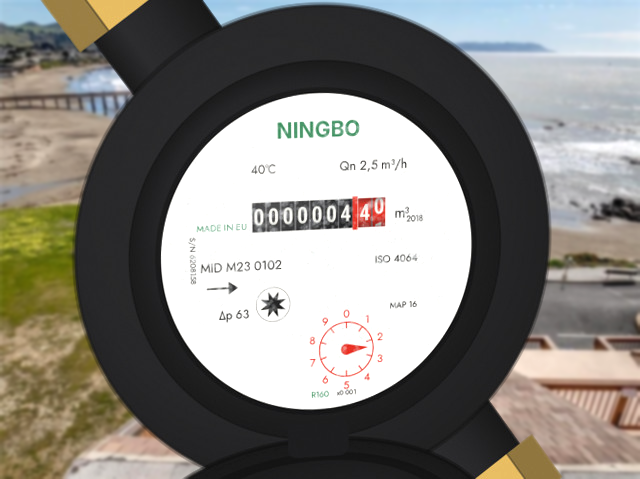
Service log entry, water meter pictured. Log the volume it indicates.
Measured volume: 4.402 m³
